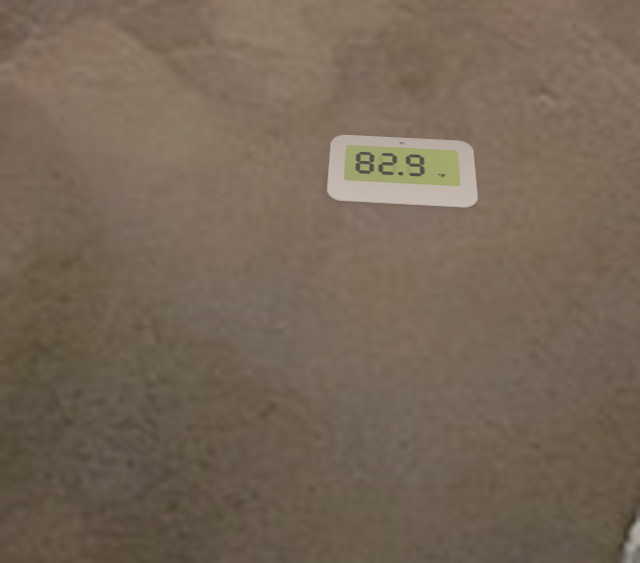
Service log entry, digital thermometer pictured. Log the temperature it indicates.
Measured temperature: 82.9 °F
